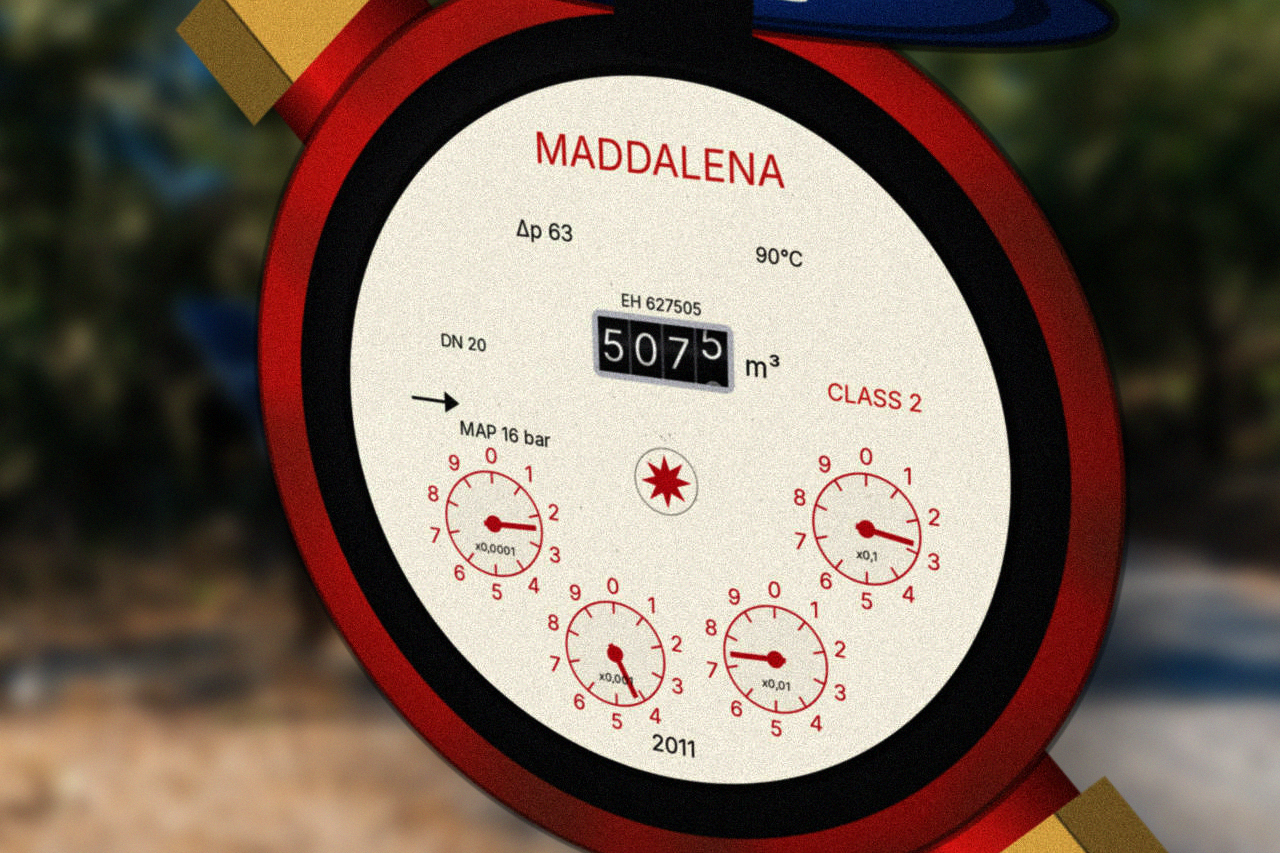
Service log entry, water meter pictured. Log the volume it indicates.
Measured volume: 5075.2742 m³
